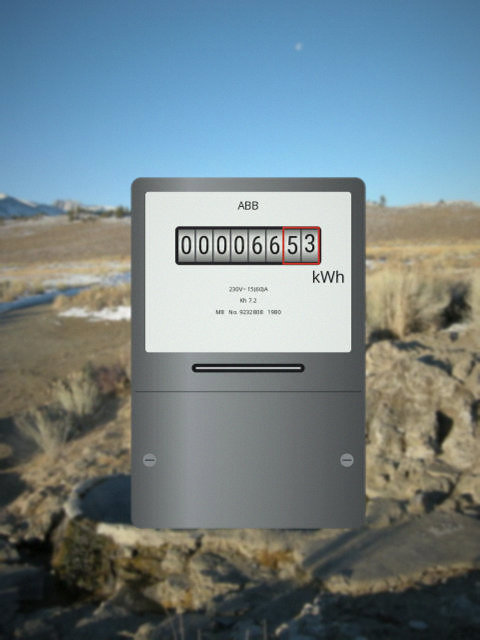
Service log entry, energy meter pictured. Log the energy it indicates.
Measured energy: 66.53 kWh
